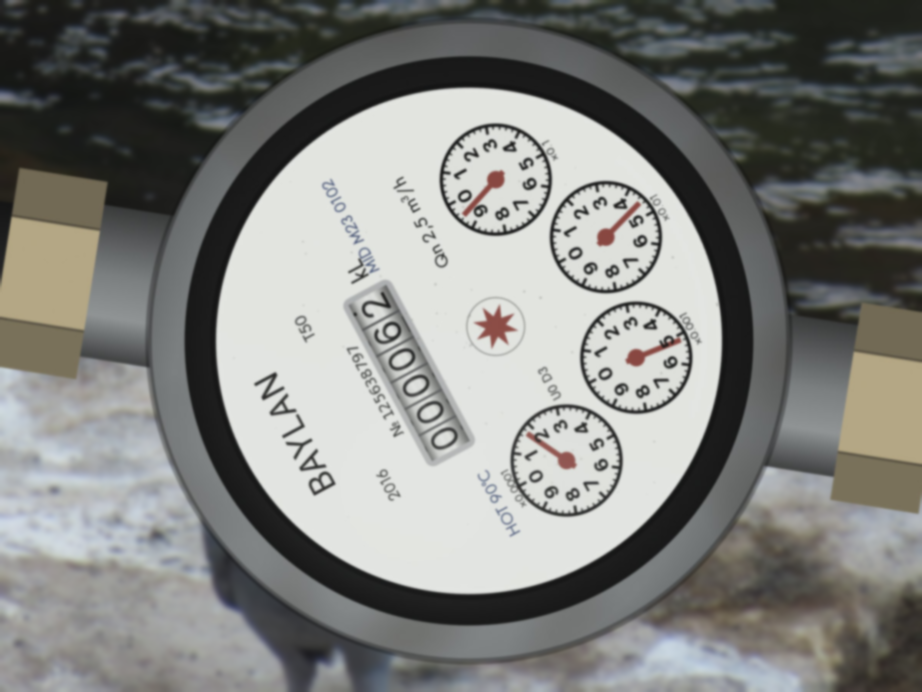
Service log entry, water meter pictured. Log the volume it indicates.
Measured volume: 61.9451 kL
